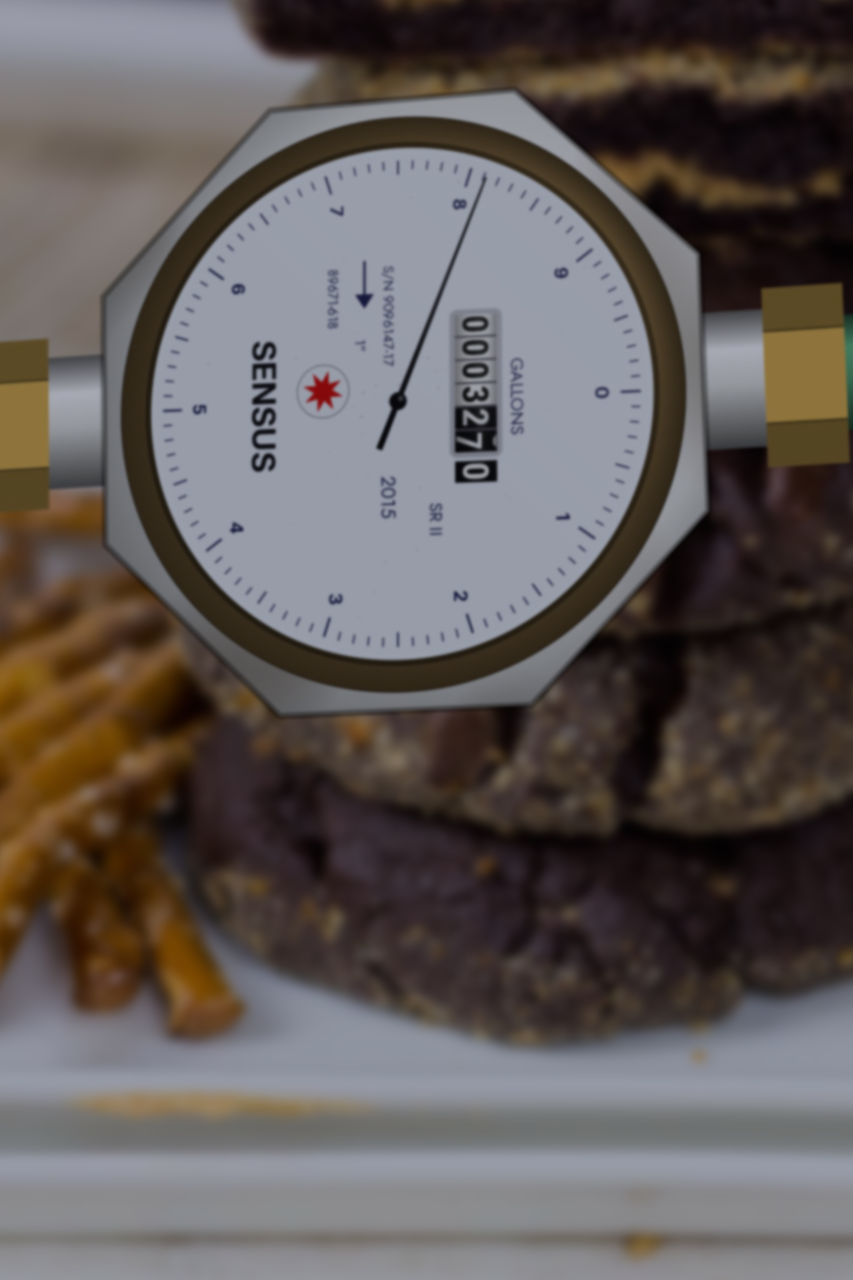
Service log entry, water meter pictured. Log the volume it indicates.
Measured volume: 3268.1 gal
